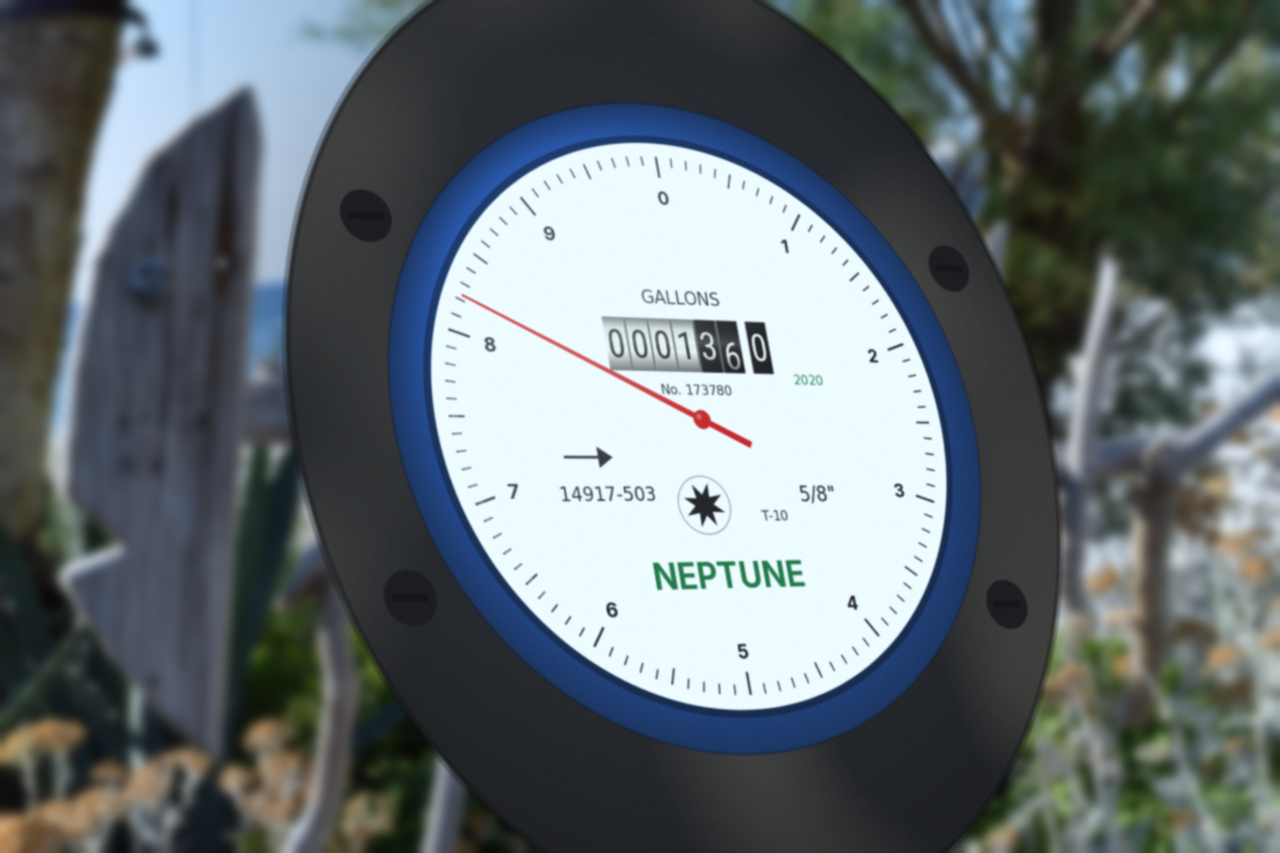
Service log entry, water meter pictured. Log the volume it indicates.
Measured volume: 1358.2 gal
